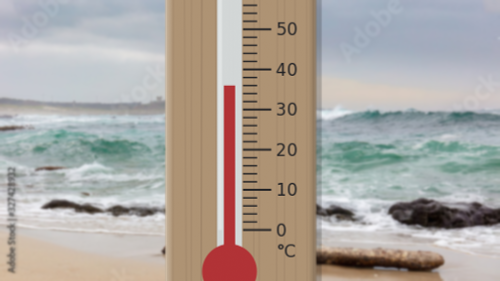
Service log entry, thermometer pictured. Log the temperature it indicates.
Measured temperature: 36 °C
